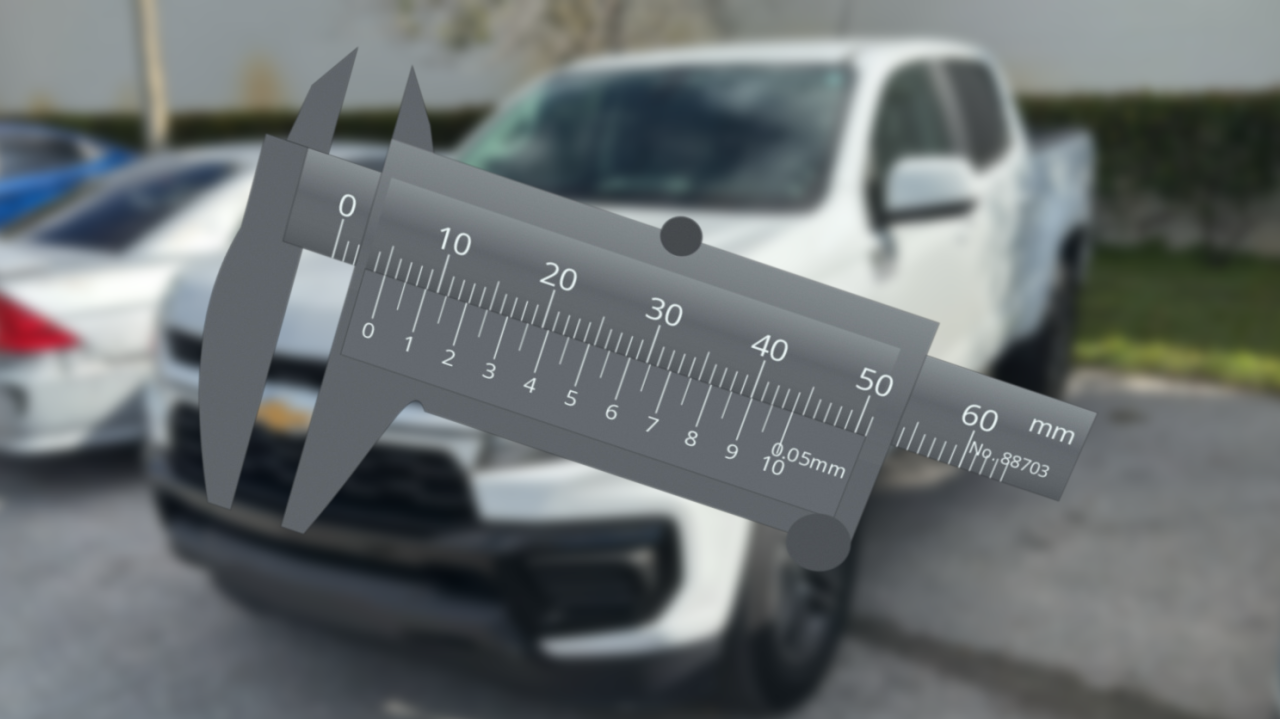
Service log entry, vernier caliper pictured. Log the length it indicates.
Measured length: 5.0 mm
